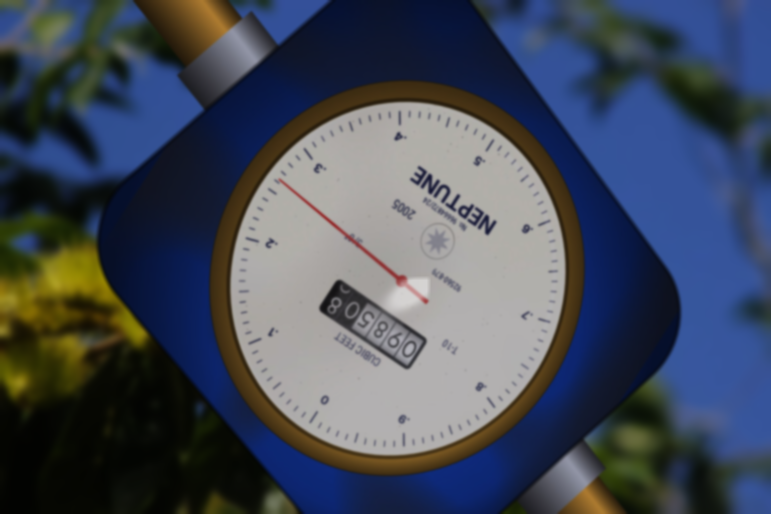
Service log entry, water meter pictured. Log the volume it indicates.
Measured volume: 98508.26 ft³
